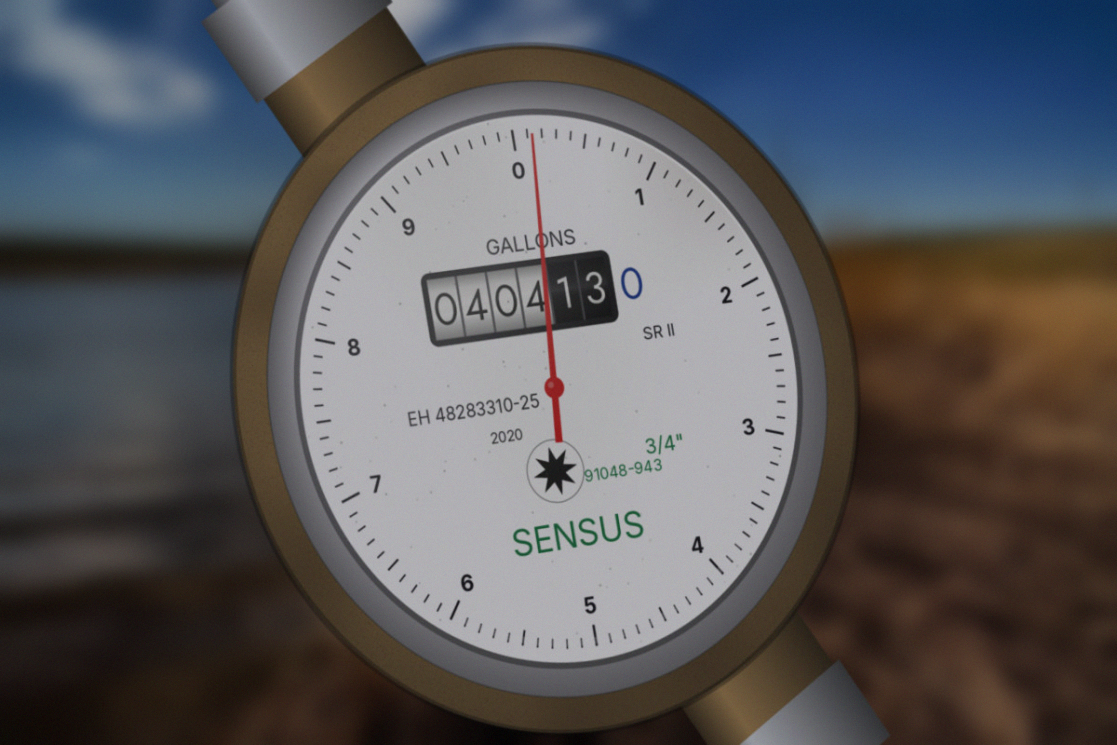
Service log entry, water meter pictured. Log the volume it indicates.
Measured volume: 404130.1 gal
